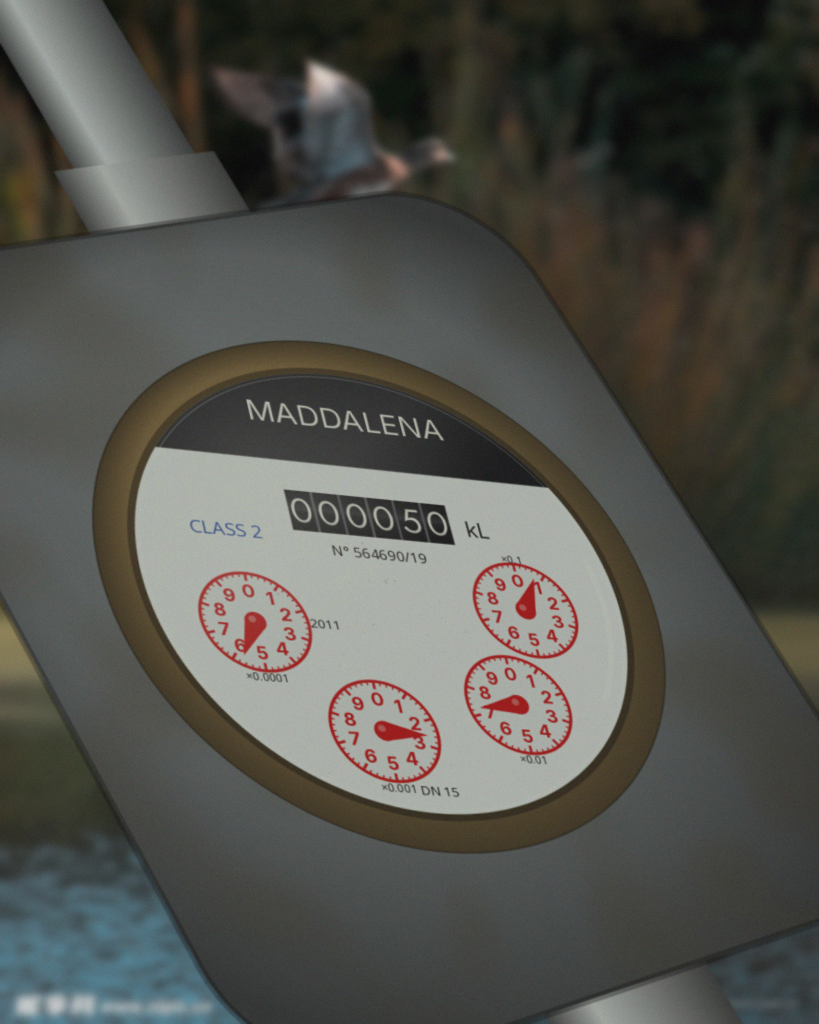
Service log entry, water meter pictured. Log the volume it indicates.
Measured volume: 50.0725 kL
